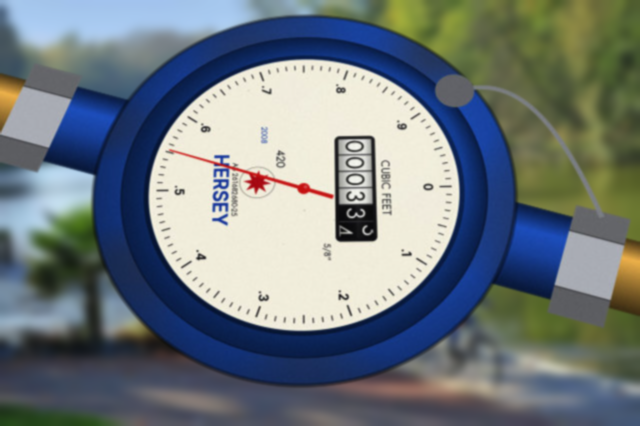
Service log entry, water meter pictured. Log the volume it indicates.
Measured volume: 333.55 ft³
